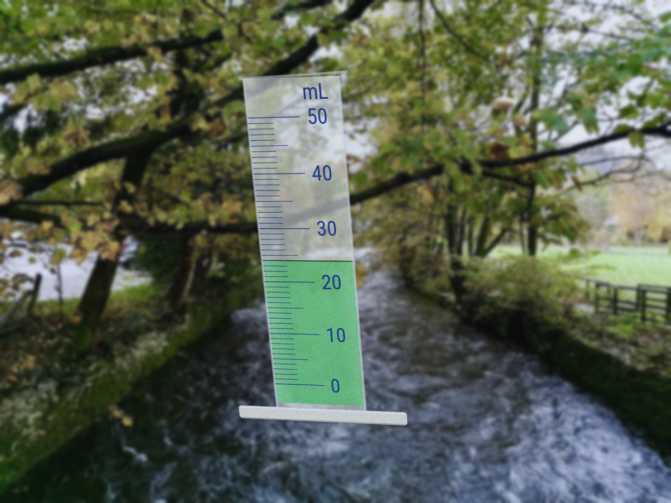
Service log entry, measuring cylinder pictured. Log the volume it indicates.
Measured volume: 24 mL
